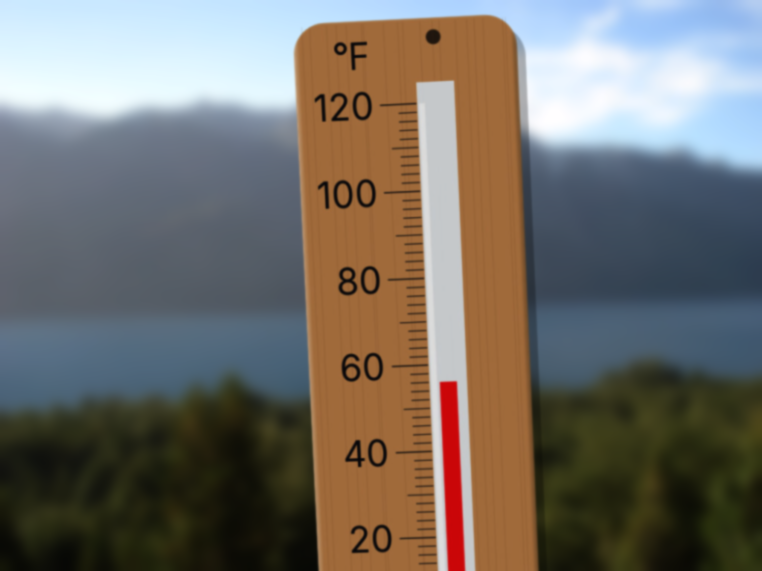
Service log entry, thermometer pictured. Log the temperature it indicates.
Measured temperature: 56 °F
